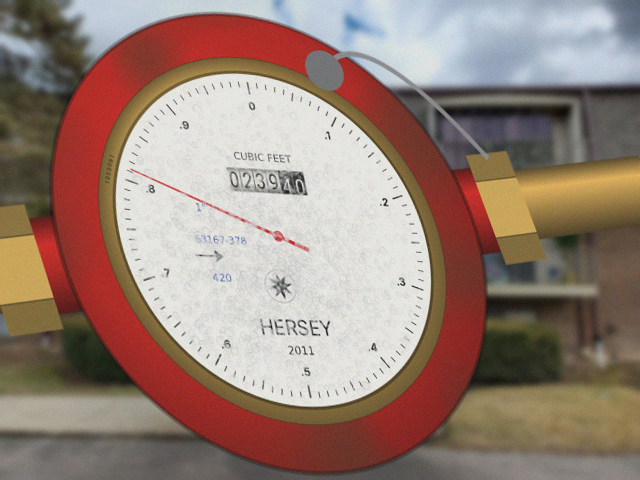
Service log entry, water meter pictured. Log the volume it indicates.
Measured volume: 23939.81 ft³
